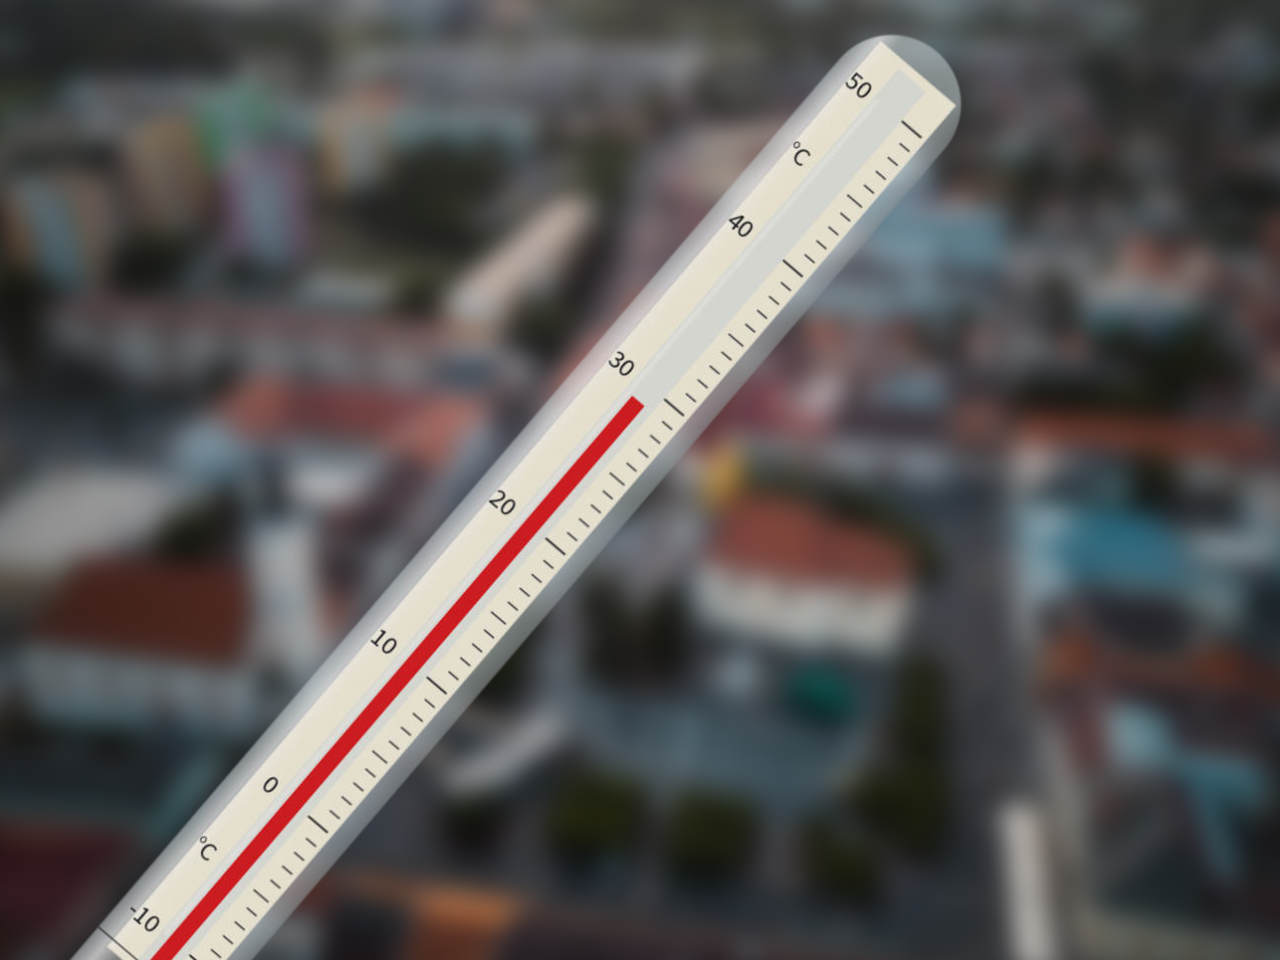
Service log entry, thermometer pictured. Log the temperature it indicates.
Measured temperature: 29 °C
